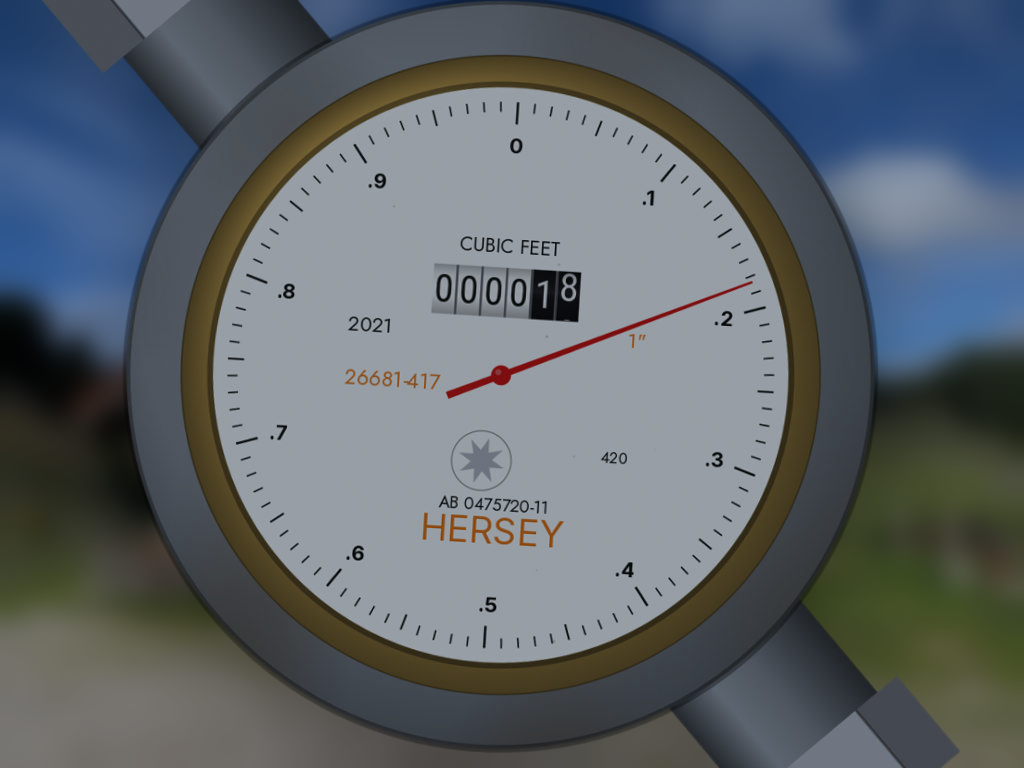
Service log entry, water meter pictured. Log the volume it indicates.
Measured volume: 18.18 ft³
